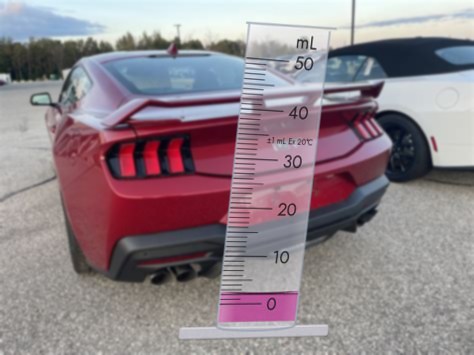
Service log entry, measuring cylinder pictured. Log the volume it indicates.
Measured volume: 2 mL
